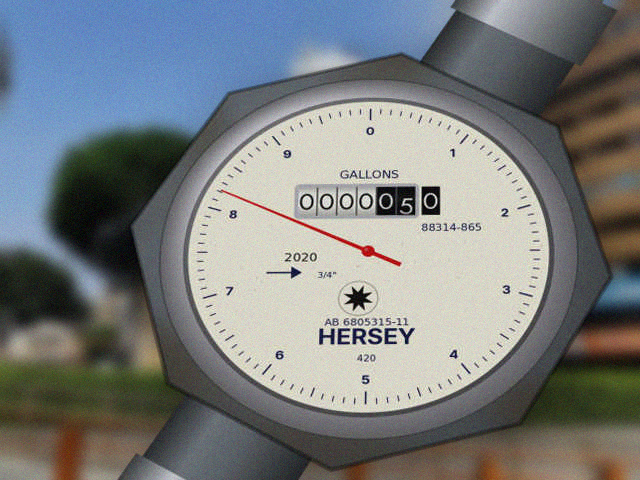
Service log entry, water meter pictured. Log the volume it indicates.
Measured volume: 48.2 gal
